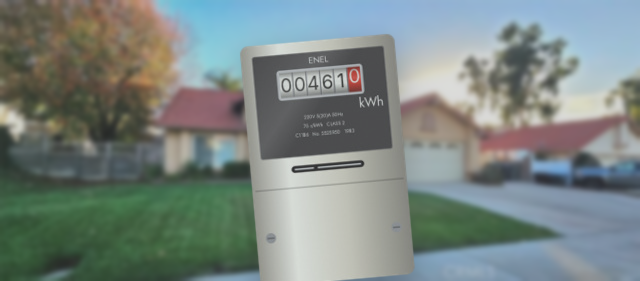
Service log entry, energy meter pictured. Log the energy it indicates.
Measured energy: 461.0 kWh
